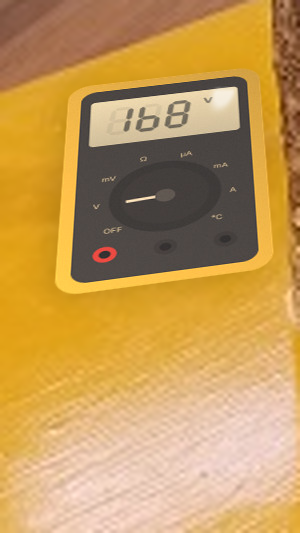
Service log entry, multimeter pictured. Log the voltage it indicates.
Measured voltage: 168 V
